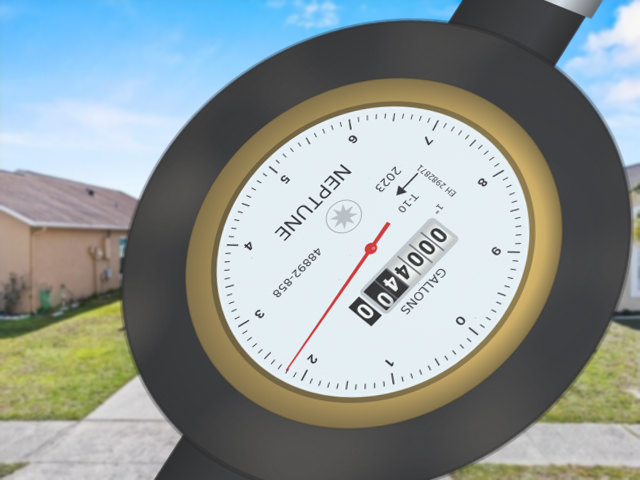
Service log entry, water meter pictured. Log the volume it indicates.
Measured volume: 4402.2 gal
